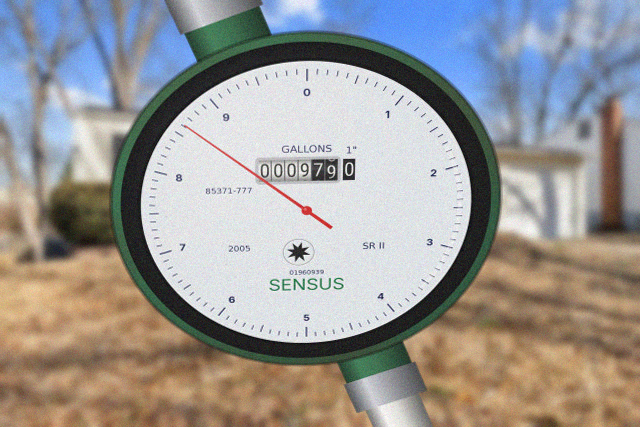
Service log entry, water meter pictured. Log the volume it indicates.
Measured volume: 9788.6 gal
